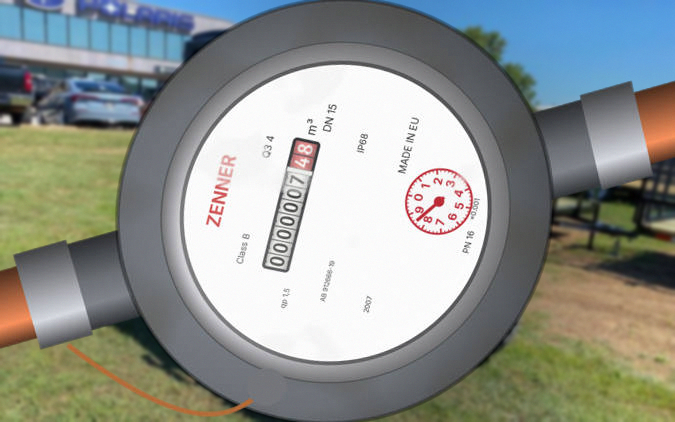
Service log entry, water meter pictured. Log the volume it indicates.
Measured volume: 7.488 m³
